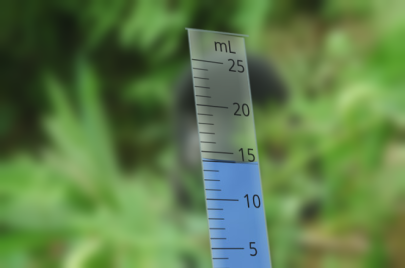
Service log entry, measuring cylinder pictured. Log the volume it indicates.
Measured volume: 14 mL
